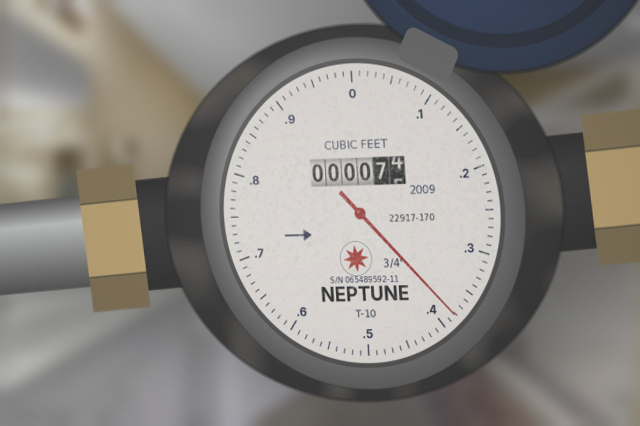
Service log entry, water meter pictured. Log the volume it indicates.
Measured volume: 74.38 ft³
